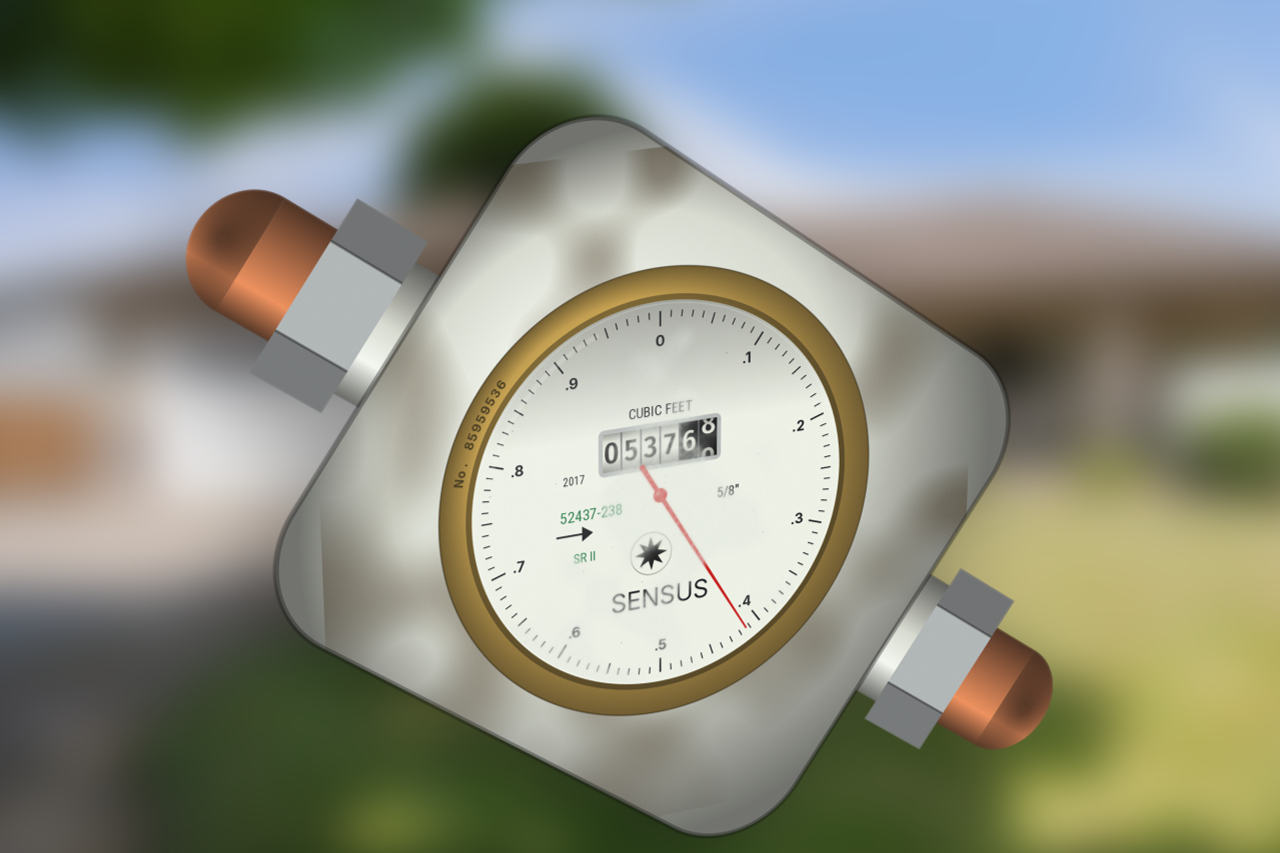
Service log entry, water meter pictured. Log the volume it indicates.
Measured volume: 53768.41 ft³
